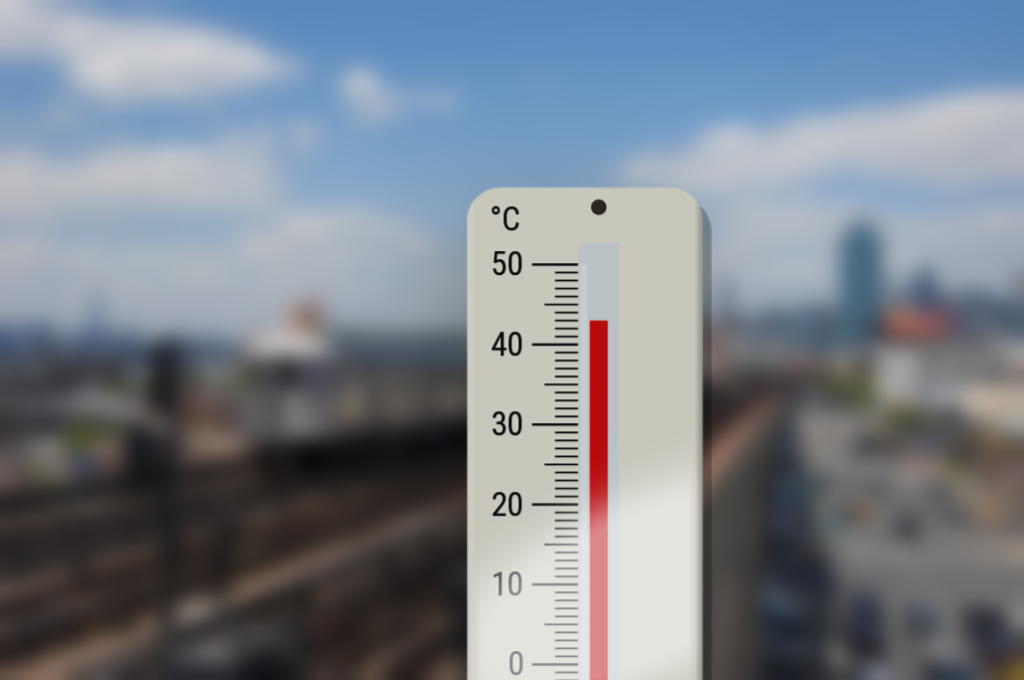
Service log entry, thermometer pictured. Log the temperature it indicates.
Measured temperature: 43 °C
